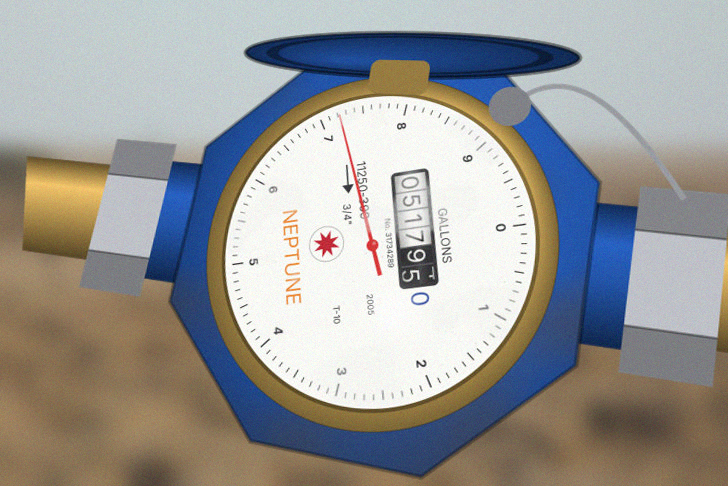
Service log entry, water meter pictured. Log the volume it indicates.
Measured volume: 517947.2 gal
